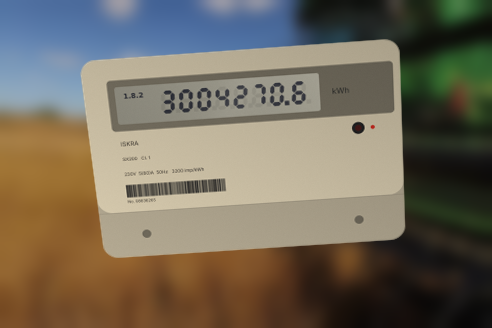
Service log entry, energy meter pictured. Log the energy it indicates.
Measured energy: 3004270.6 kWh
